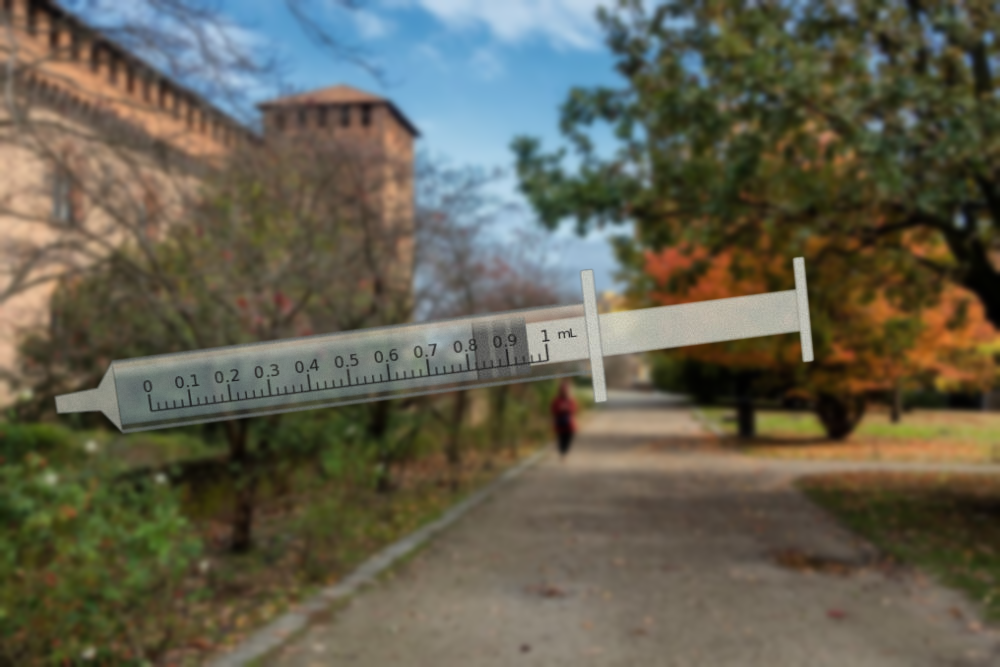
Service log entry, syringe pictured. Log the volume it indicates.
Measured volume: 0.82 mL
